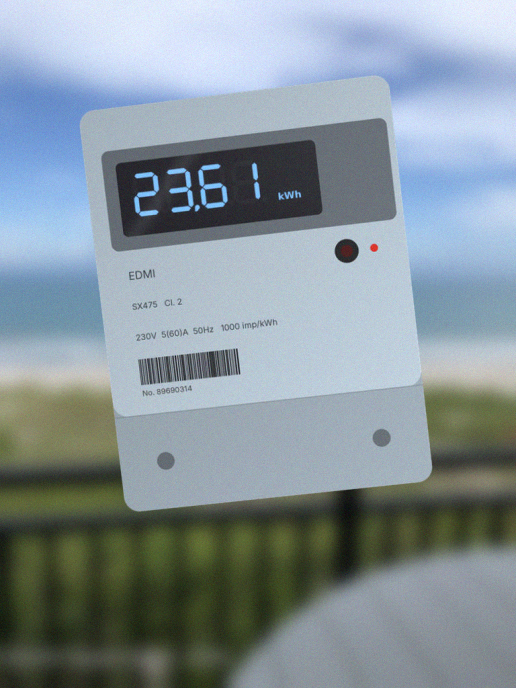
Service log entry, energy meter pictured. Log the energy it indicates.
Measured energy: 23.61 kWh
